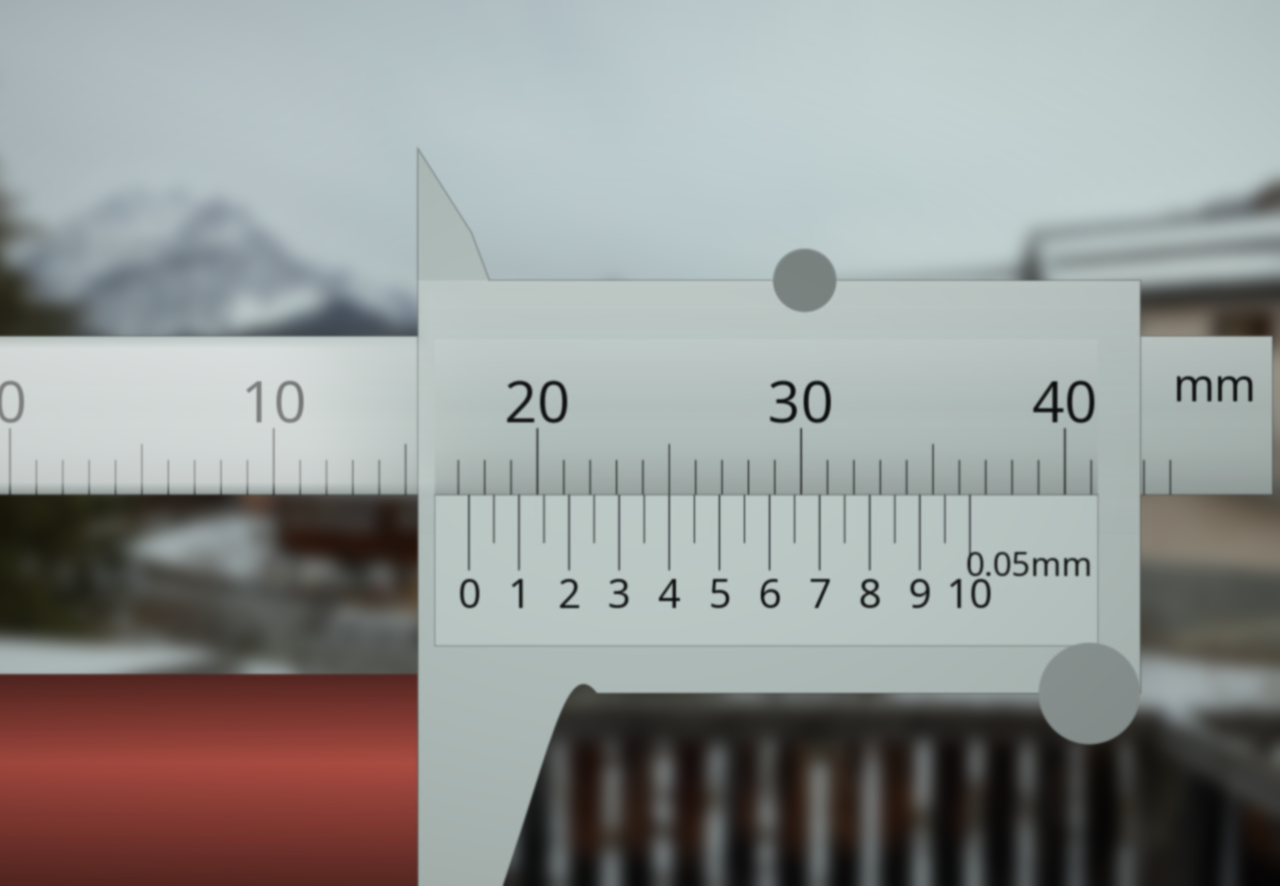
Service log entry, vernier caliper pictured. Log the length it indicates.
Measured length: 17.4 mm
